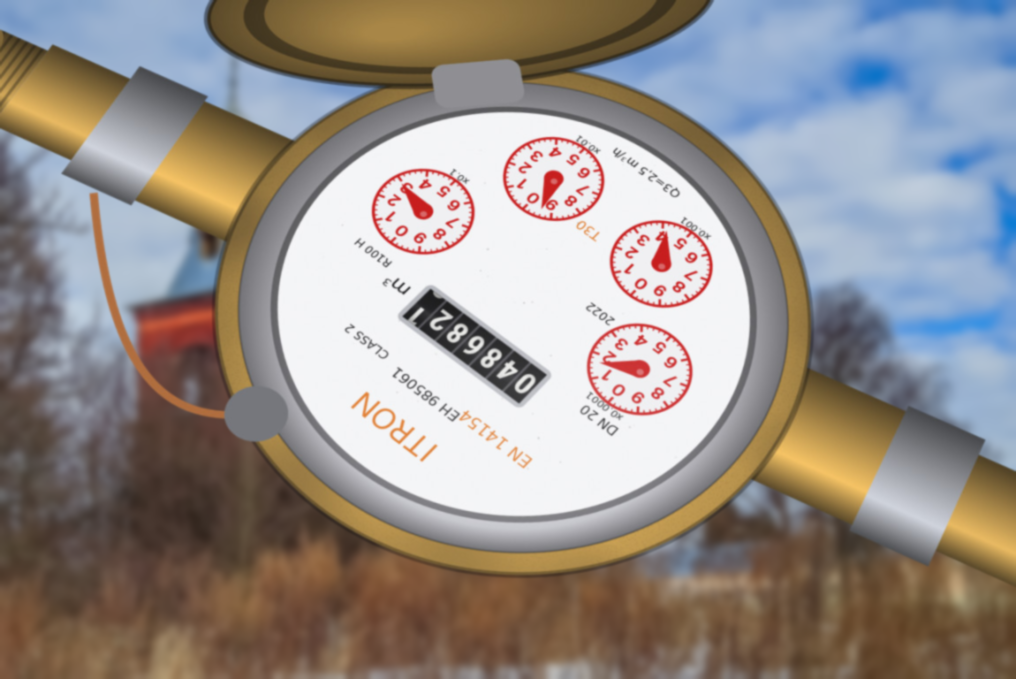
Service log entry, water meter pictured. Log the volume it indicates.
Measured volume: 486821.2941 m³
